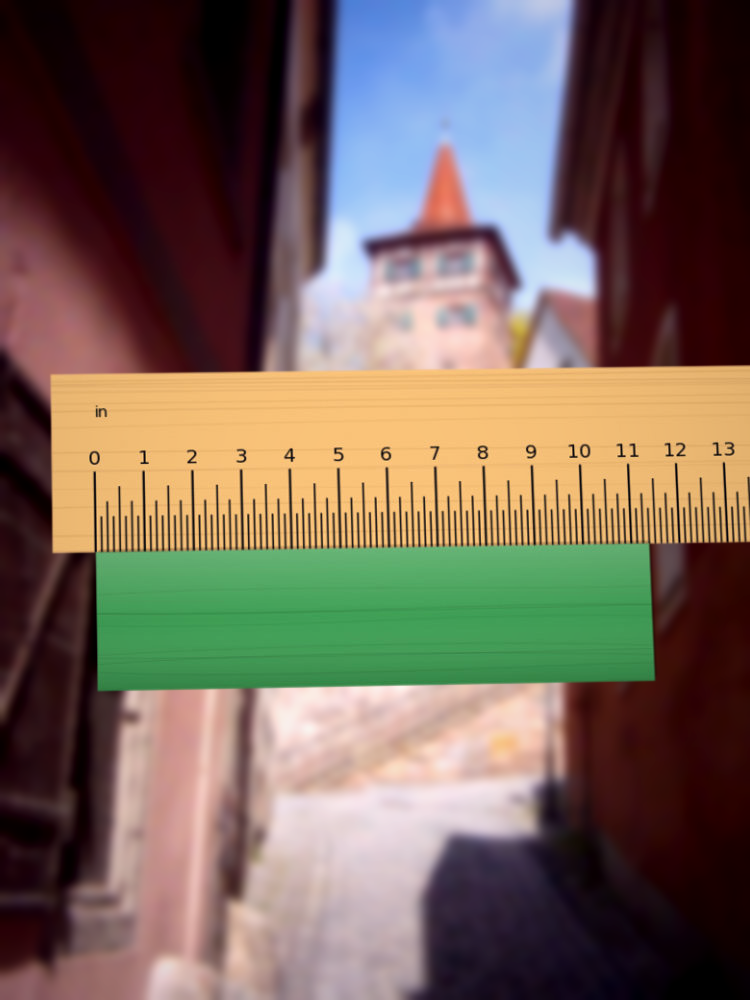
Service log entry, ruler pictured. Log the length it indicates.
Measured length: 11.375 in
